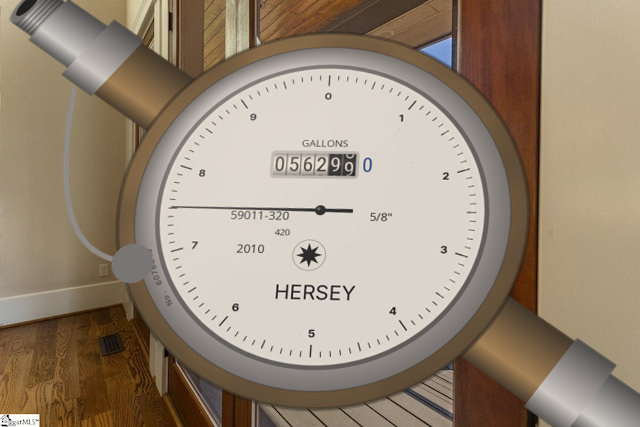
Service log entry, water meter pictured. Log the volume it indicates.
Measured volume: 562987.5 gal
